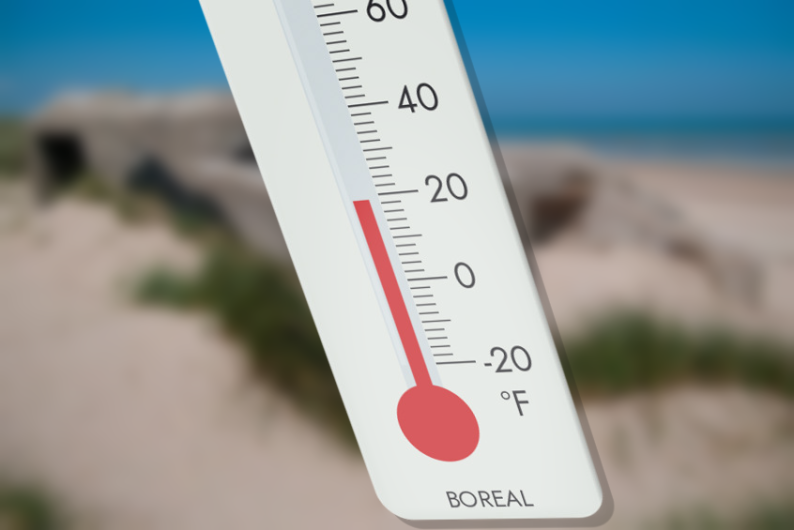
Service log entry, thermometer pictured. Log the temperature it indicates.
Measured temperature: 19 °F
